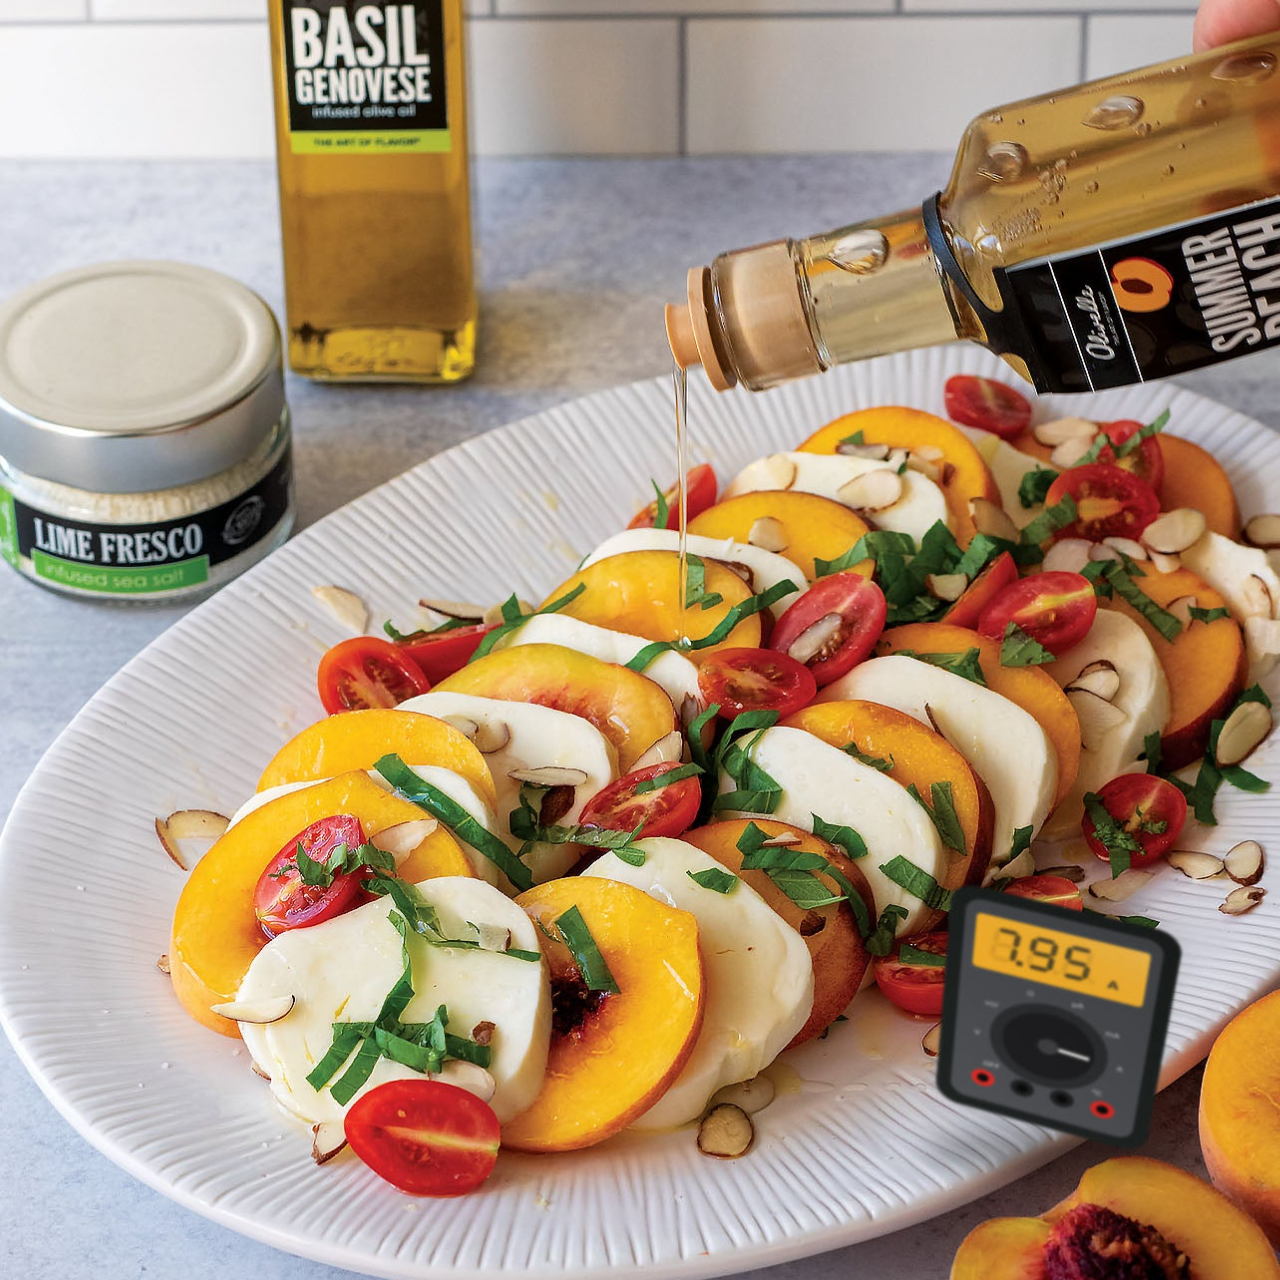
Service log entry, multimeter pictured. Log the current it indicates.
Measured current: 7.95 A
